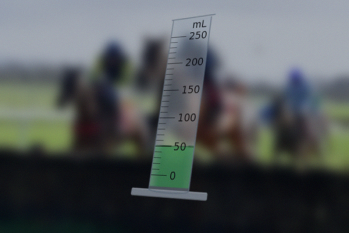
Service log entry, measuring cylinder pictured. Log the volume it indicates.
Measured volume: 50 mL
